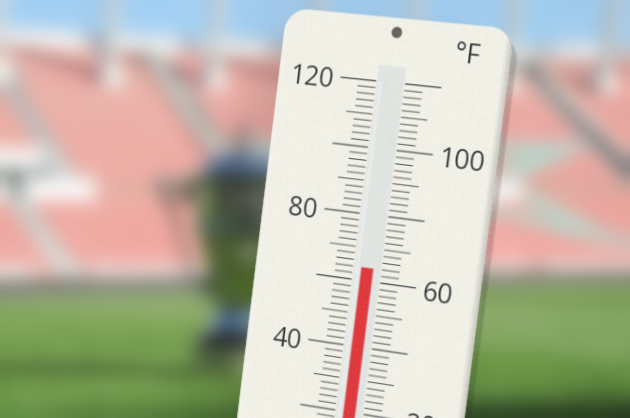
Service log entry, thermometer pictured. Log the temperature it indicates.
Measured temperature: 64 °F
